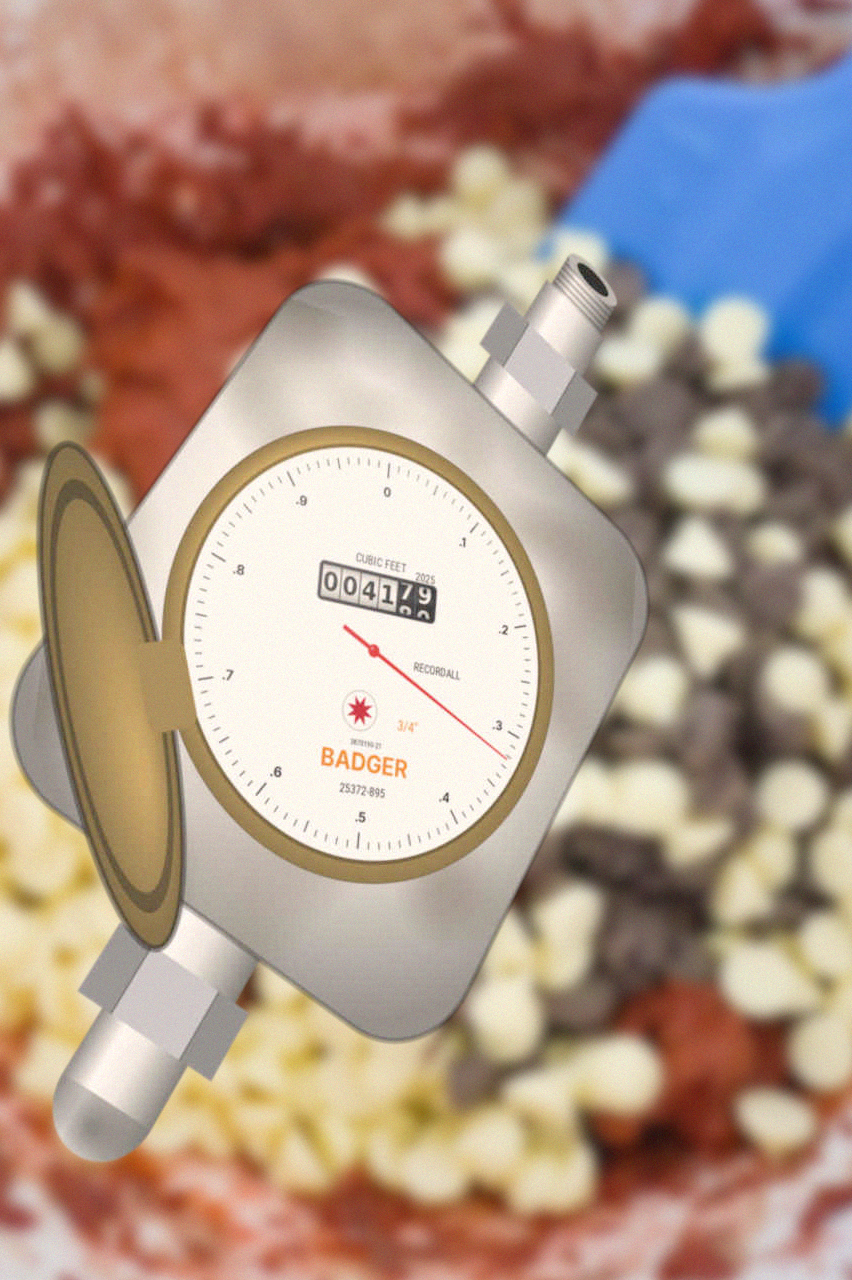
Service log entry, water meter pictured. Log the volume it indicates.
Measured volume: 4179.32 ft³
